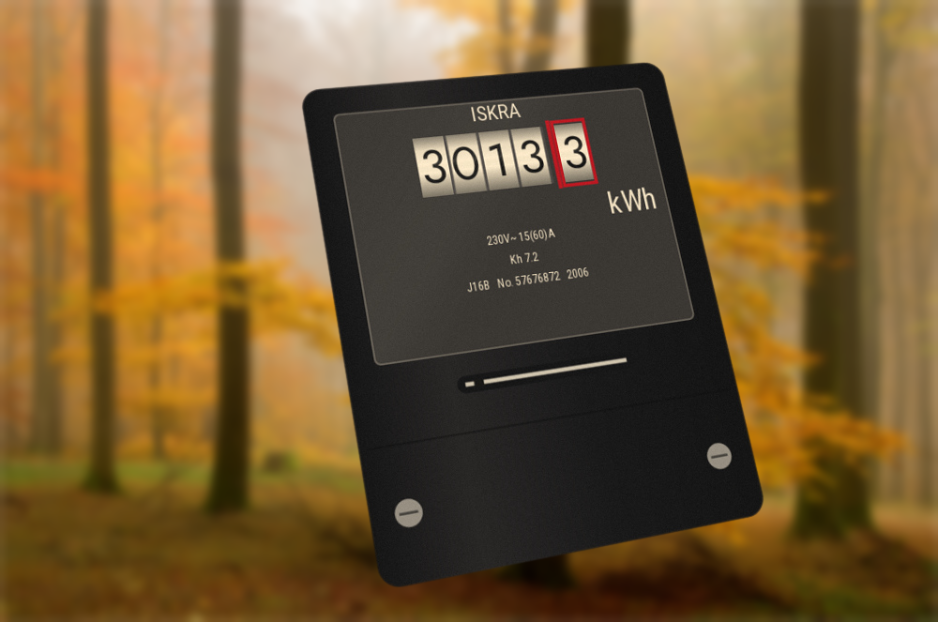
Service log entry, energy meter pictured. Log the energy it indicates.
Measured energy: 3013.3 kWh
